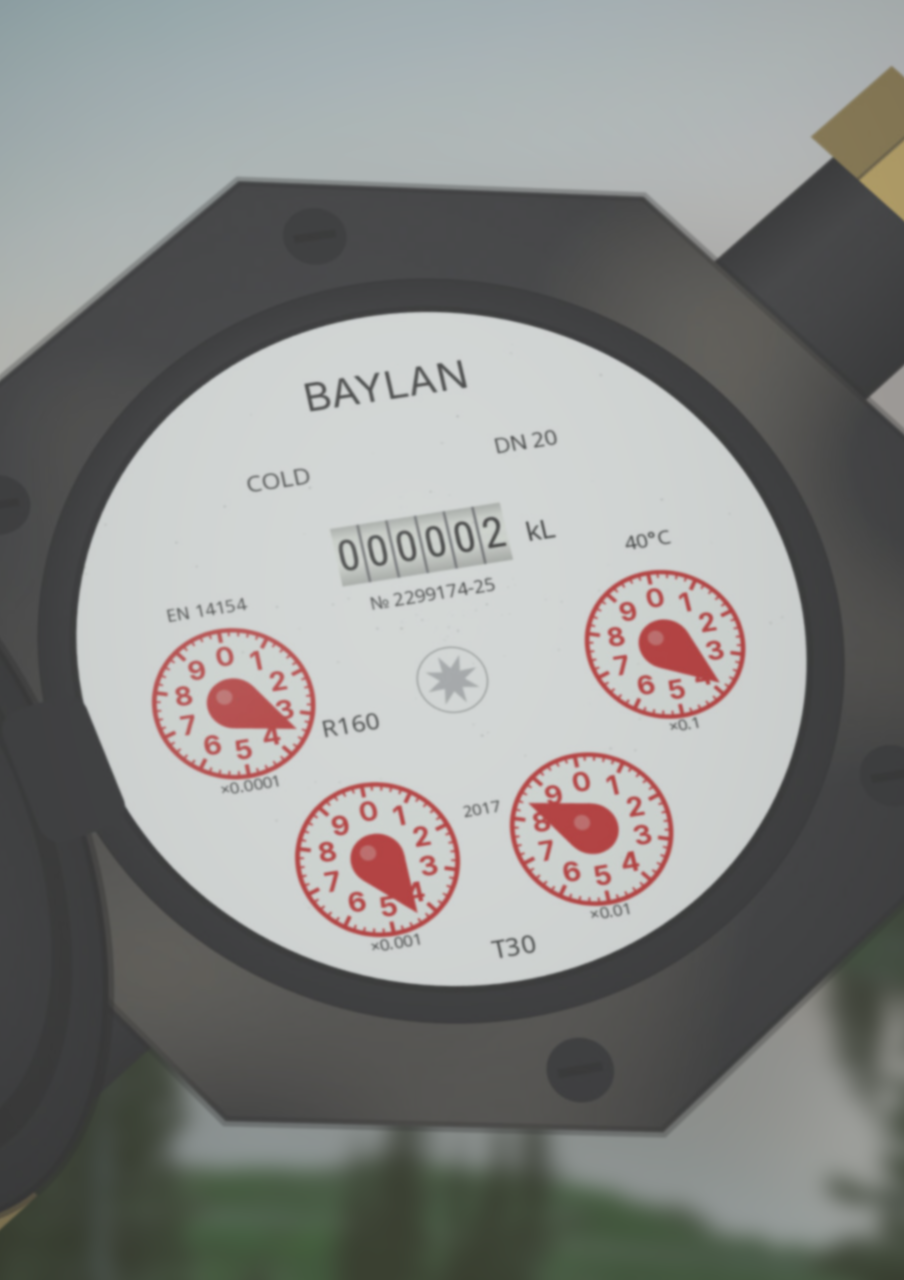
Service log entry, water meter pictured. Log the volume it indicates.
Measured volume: 2.3843 kL
